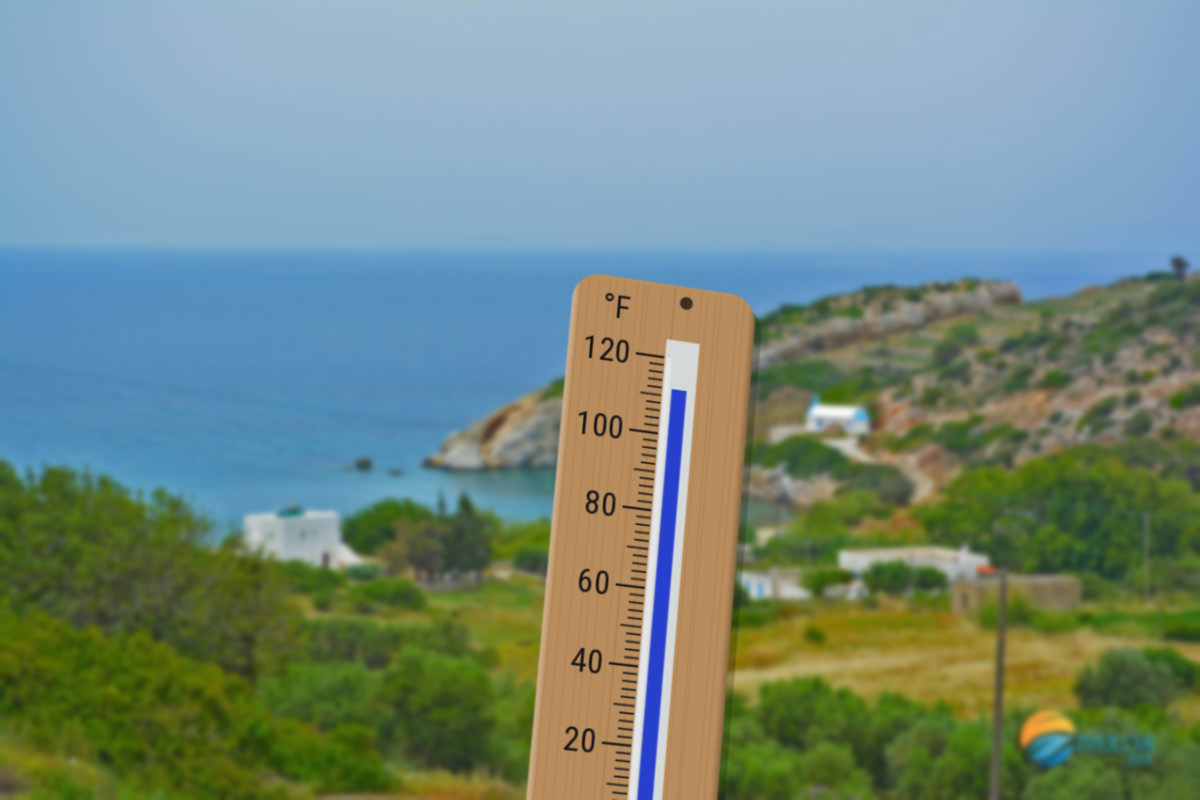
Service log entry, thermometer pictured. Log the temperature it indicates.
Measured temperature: 112 °F
